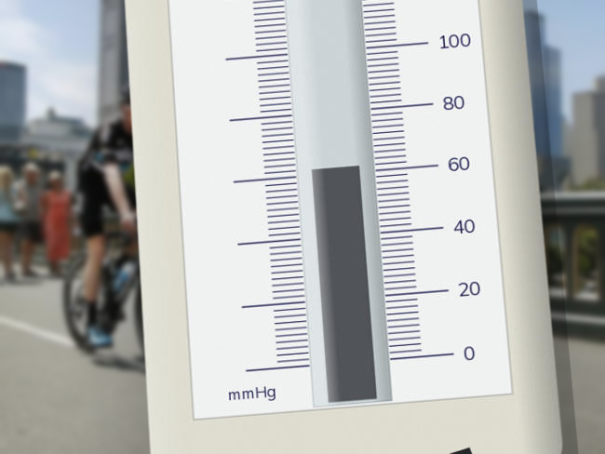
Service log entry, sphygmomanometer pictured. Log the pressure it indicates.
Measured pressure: 62 mmHg
